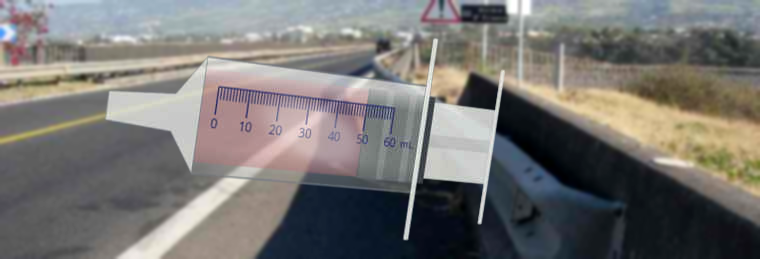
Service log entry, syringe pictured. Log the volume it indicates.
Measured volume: 50 mL
